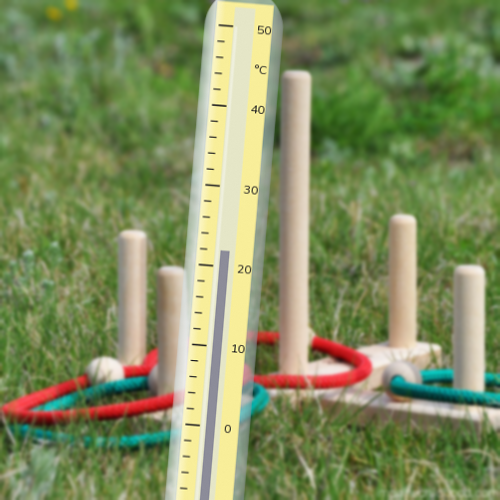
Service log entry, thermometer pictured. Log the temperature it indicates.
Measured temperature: 22 °C
